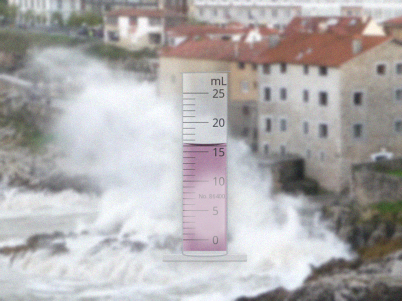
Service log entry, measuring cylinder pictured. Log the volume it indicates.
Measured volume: 16 mL
